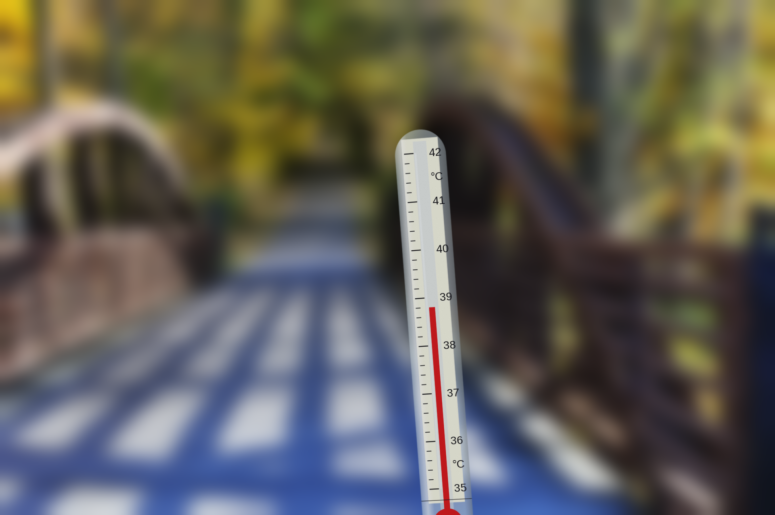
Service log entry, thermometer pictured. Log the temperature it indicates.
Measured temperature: 38.8 °C
